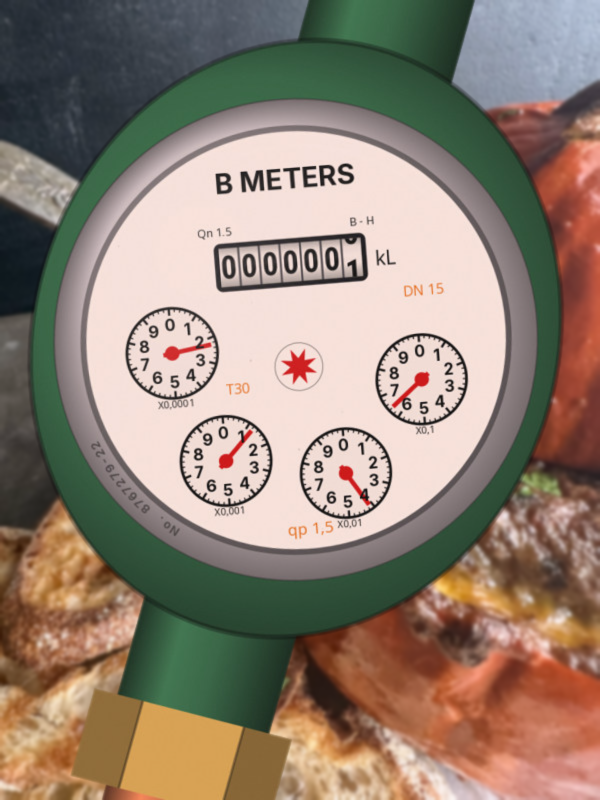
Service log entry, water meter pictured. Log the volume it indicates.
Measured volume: 0.6412 kL
